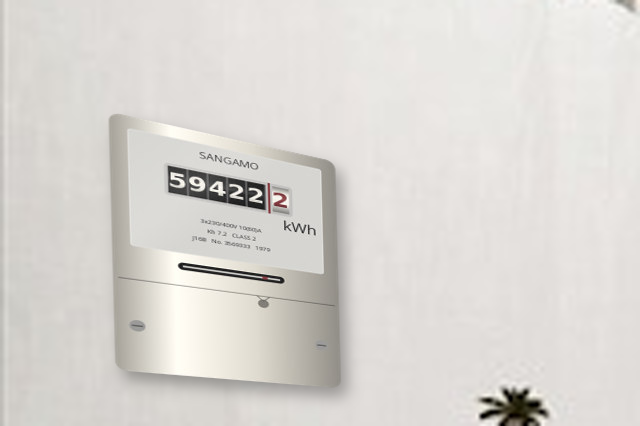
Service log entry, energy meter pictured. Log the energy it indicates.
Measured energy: 59422.2 kWh
